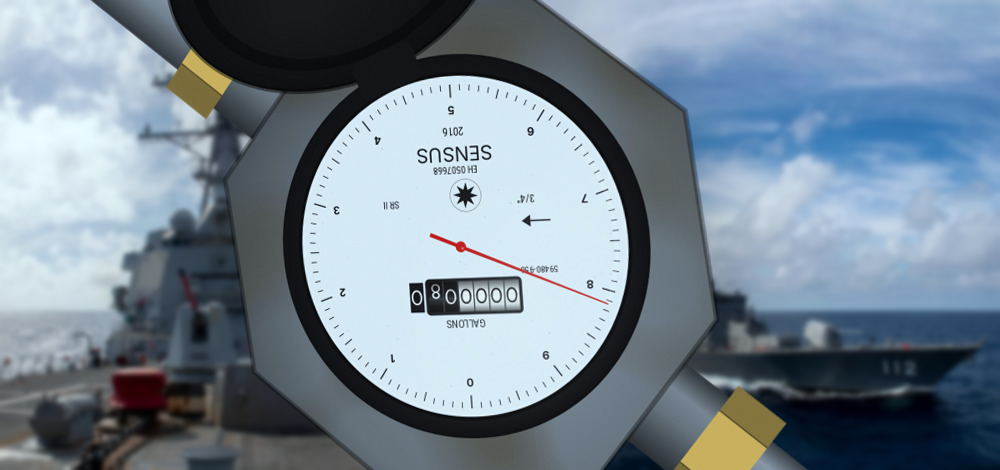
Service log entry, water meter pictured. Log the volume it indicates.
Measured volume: 78.1 gal
